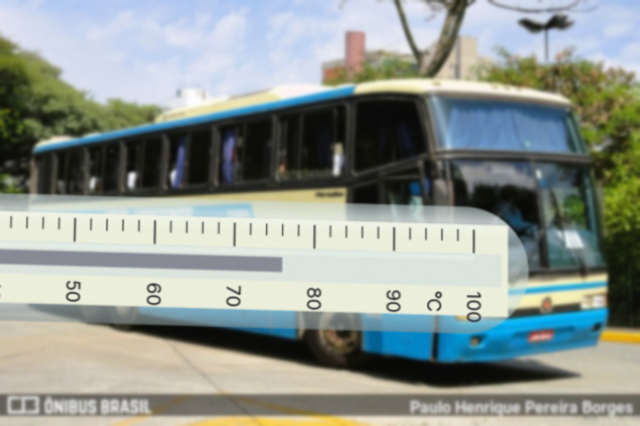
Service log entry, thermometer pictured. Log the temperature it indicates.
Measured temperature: 76 °C
